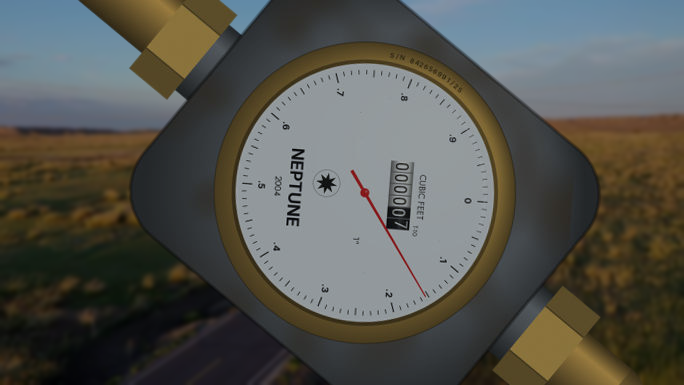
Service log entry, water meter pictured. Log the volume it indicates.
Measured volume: 7.15 ft³
